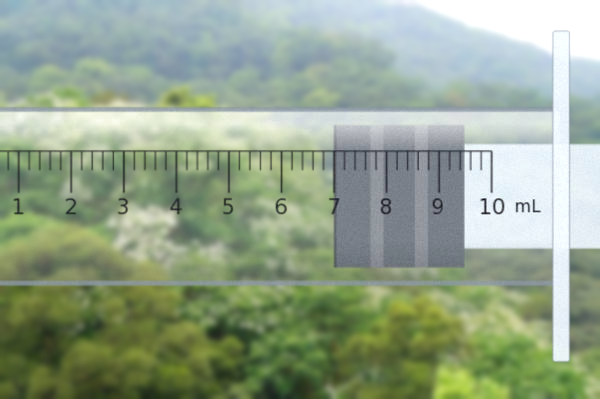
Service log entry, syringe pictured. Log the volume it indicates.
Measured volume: 7 mL
